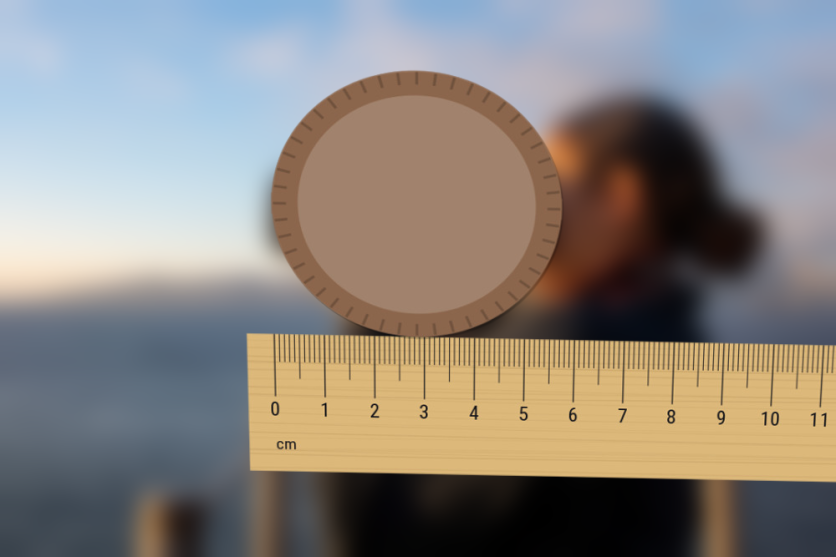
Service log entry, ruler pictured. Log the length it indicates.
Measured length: 5.7 cm
